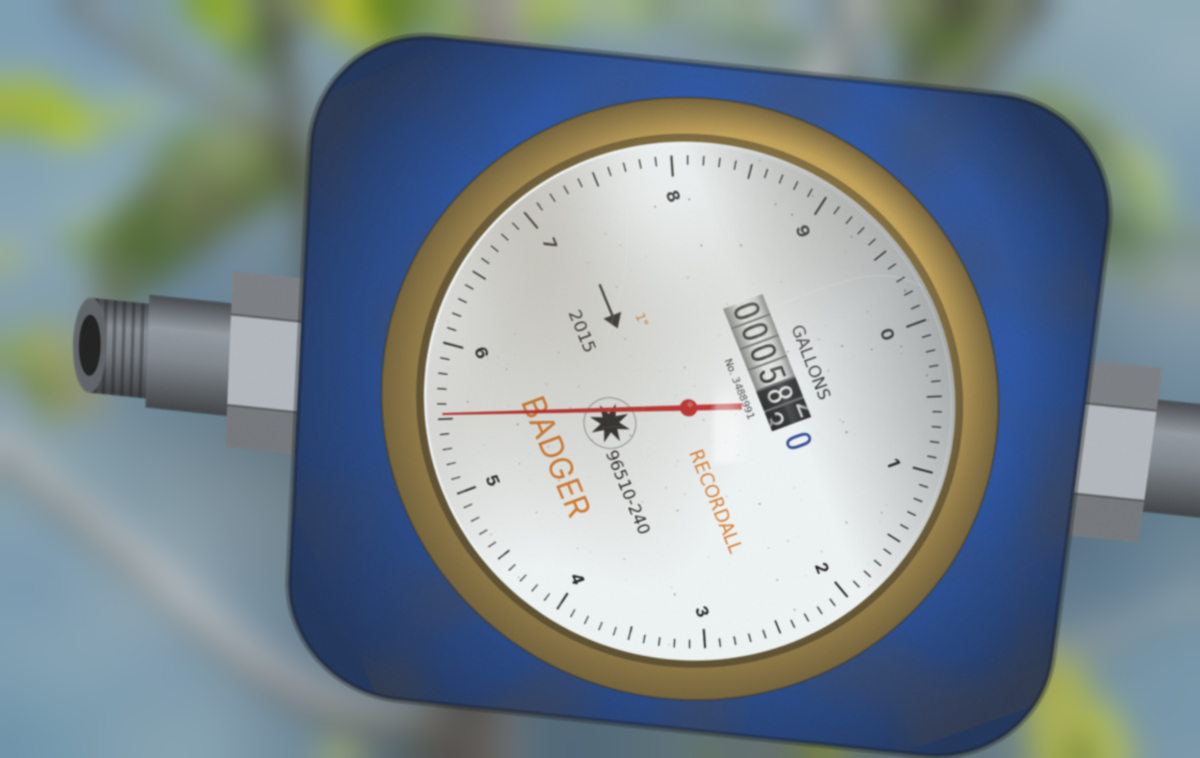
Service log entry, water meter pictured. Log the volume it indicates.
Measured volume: 5825.5 gal
